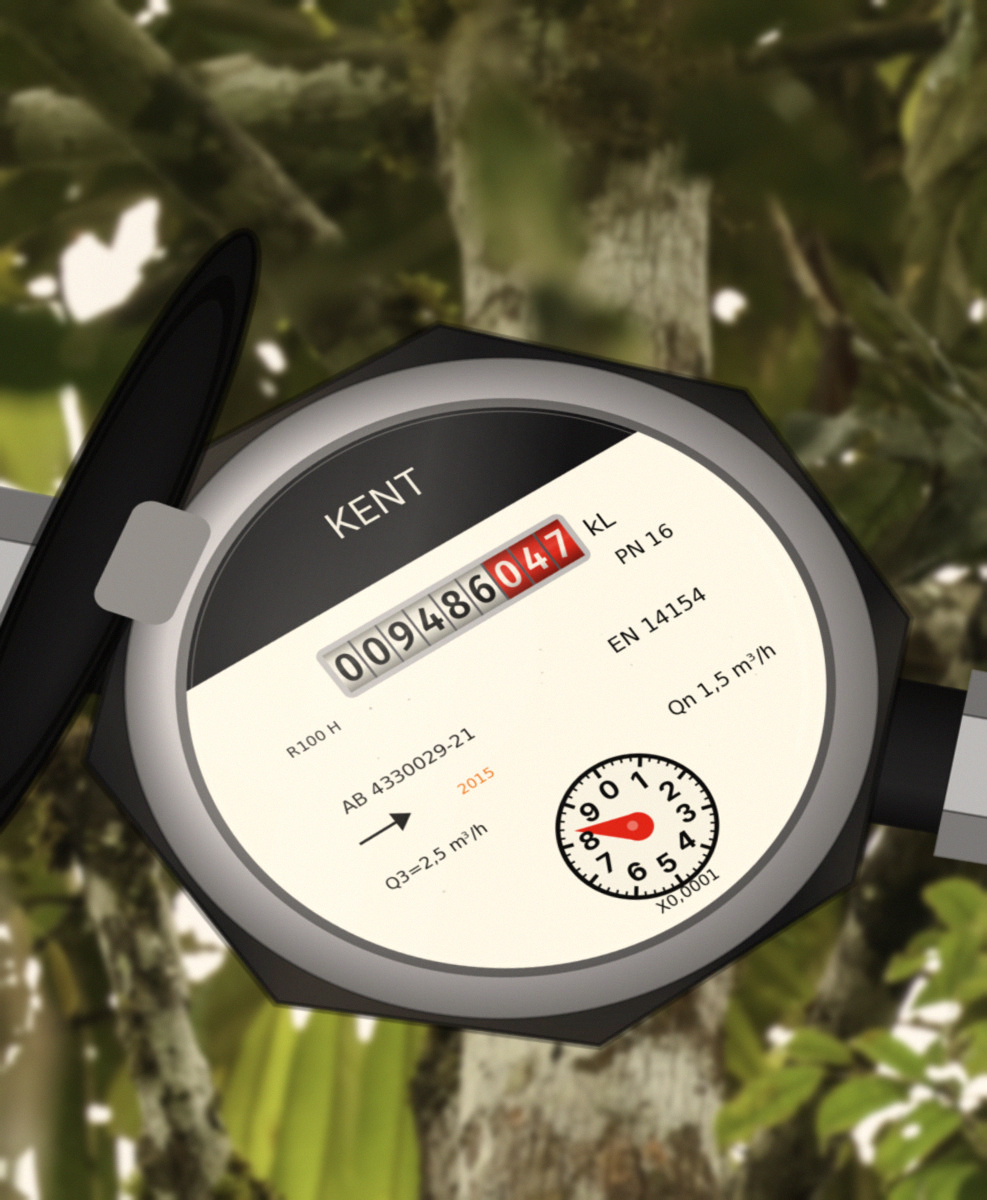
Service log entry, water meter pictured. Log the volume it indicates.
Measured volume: 9486.0478 kL
